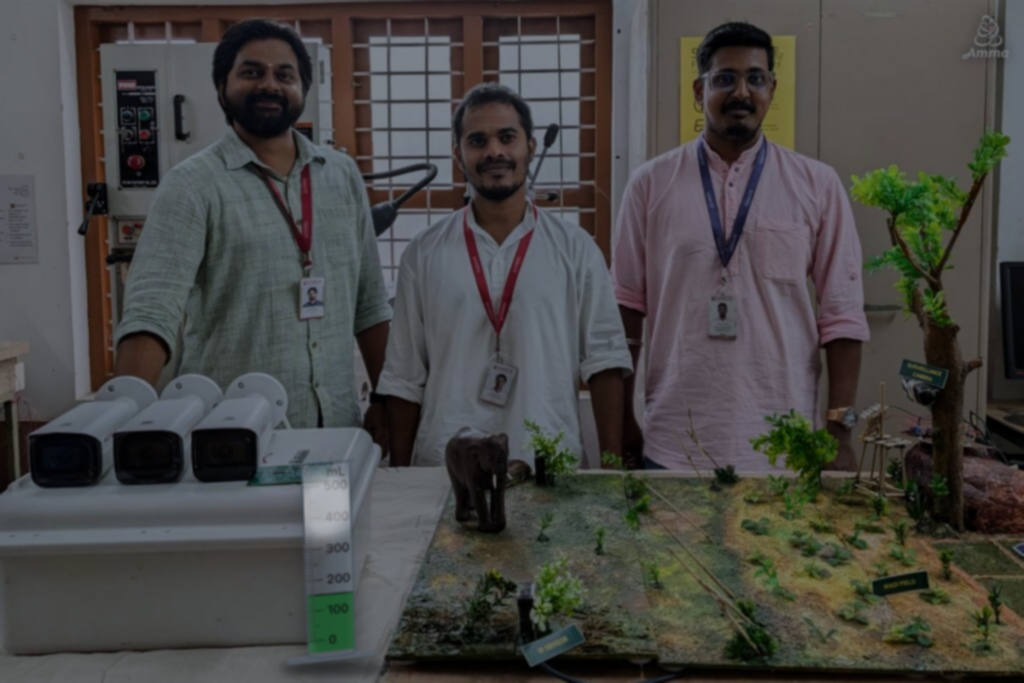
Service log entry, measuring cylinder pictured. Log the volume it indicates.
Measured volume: 150 mL
